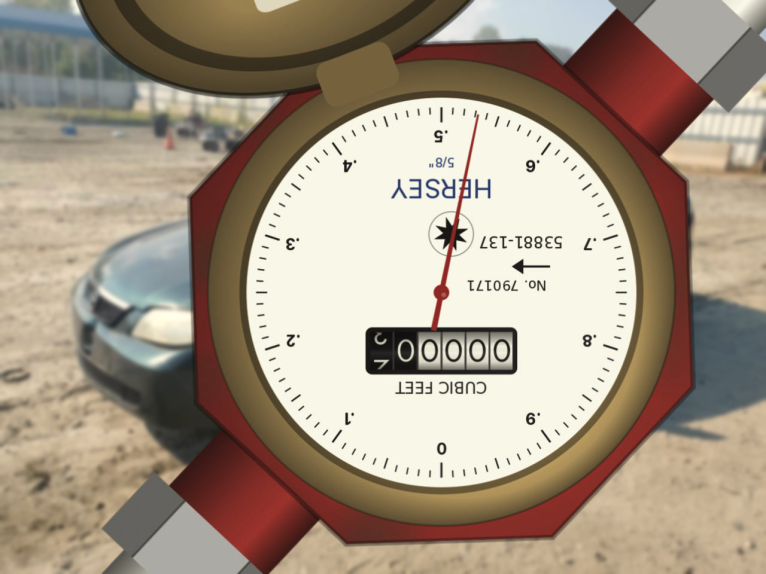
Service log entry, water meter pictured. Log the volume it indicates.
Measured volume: 2.53 ft³
